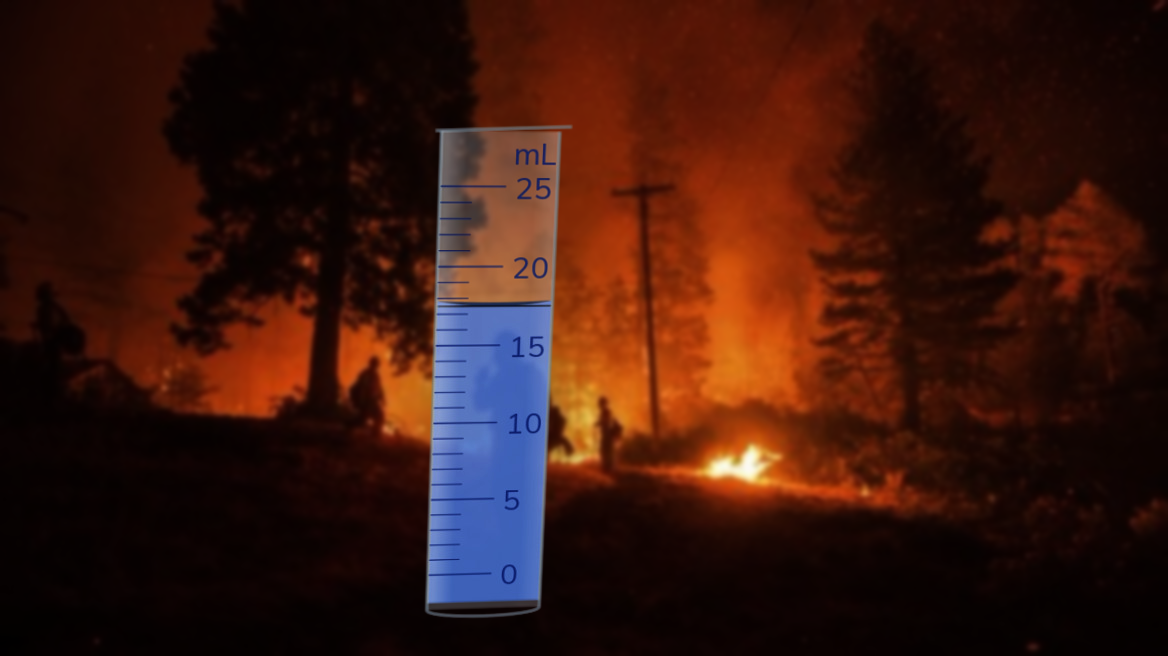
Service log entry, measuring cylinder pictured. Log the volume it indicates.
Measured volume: 17.5 mL
